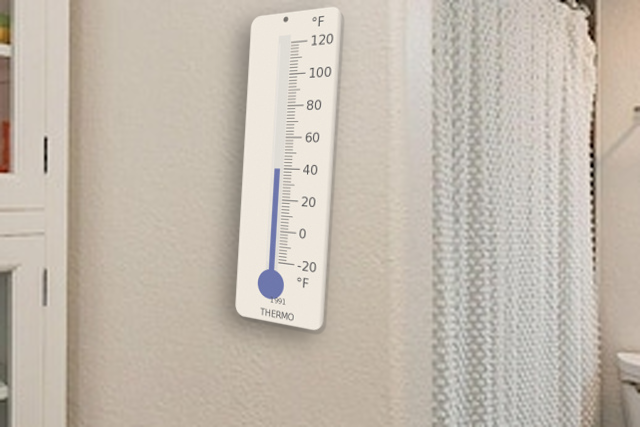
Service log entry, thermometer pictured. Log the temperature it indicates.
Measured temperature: 40 °F
